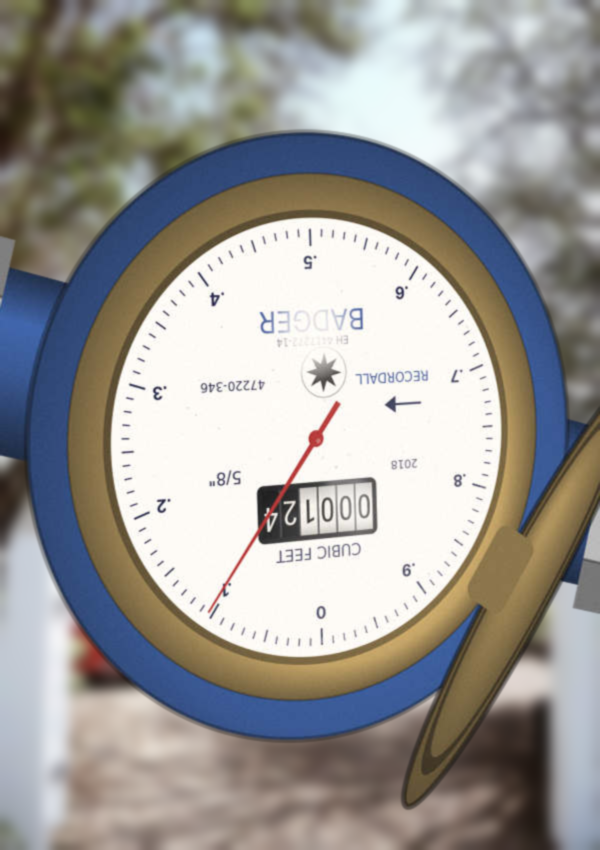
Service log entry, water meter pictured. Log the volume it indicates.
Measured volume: 124.10 ft³
